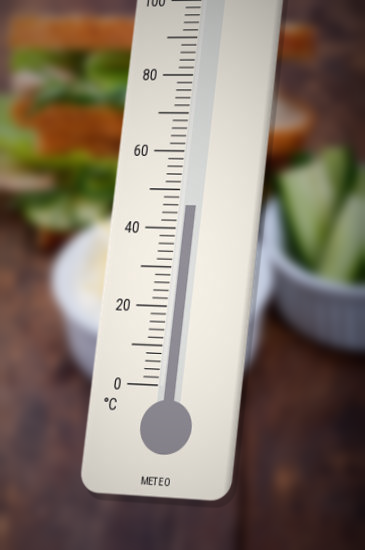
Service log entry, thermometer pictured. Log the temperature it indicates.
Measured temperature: 46 °C
